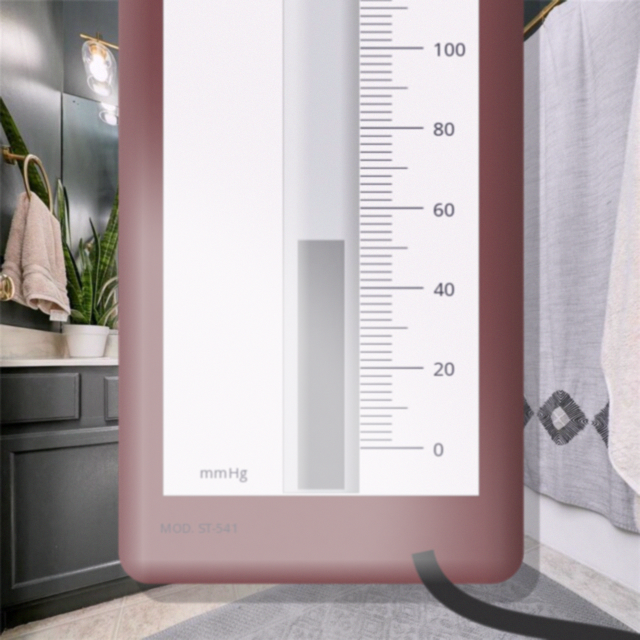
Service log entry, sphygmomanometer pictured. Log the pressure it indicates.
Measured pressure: 52 mmHg
